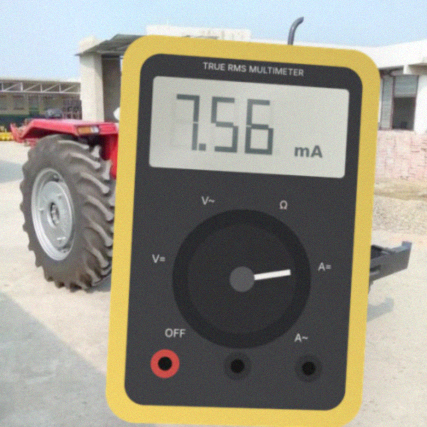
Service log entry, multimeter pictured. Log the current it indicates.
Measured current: 7.56 mA
